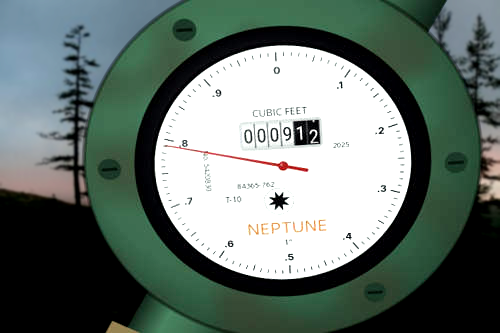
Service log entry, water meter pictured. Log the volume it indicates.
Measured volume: 911.79 ft³
